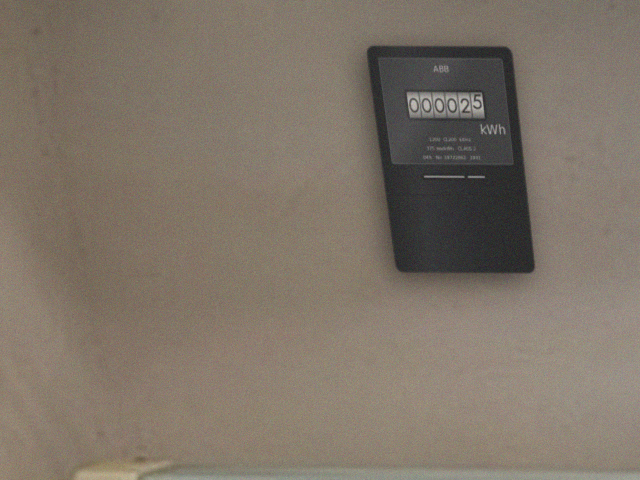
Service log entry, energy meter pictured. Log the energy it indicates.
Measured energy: 25 kWh
